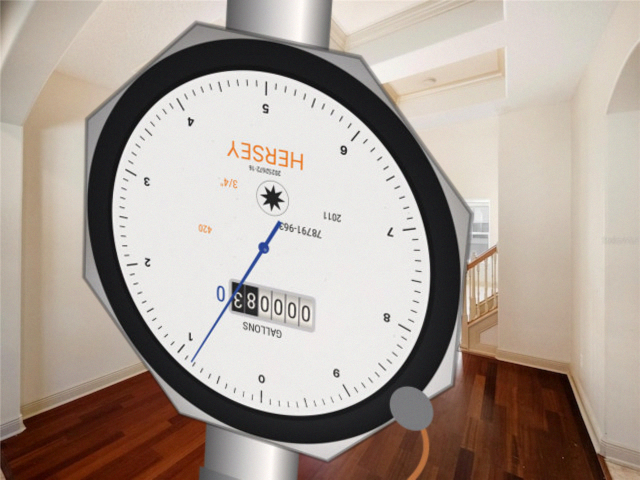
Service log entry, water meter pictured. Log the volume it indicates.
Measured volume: 830.8 gal
